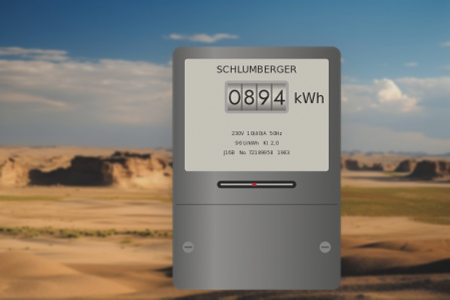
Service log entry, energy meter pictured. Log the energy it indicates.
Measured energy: 894 kWh
